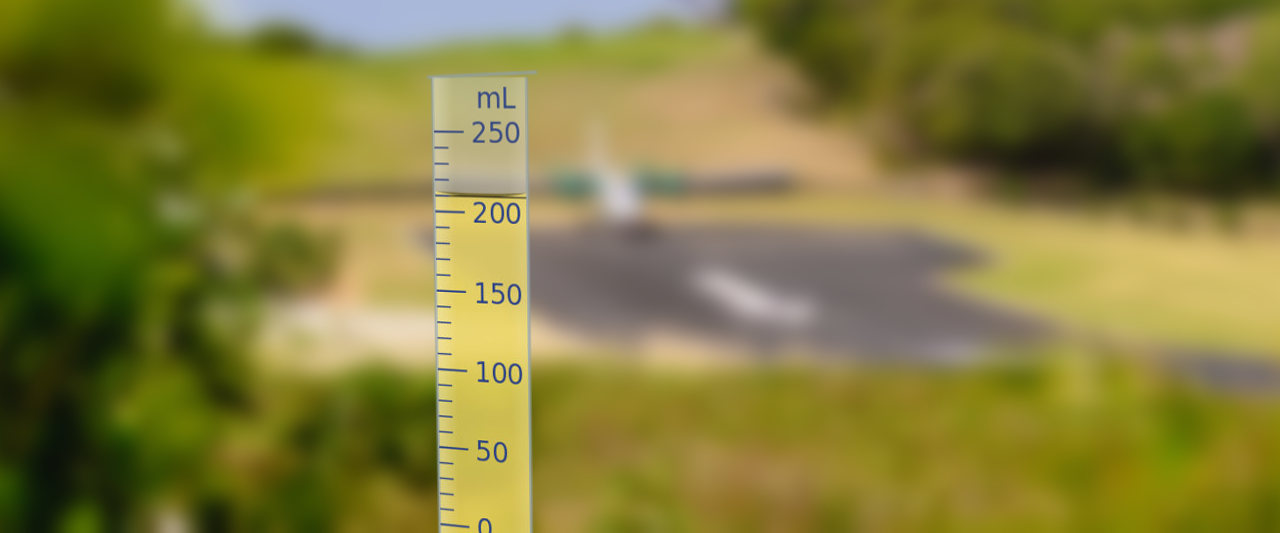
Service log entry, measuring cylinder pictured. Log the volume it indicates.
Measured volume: 210 mL
